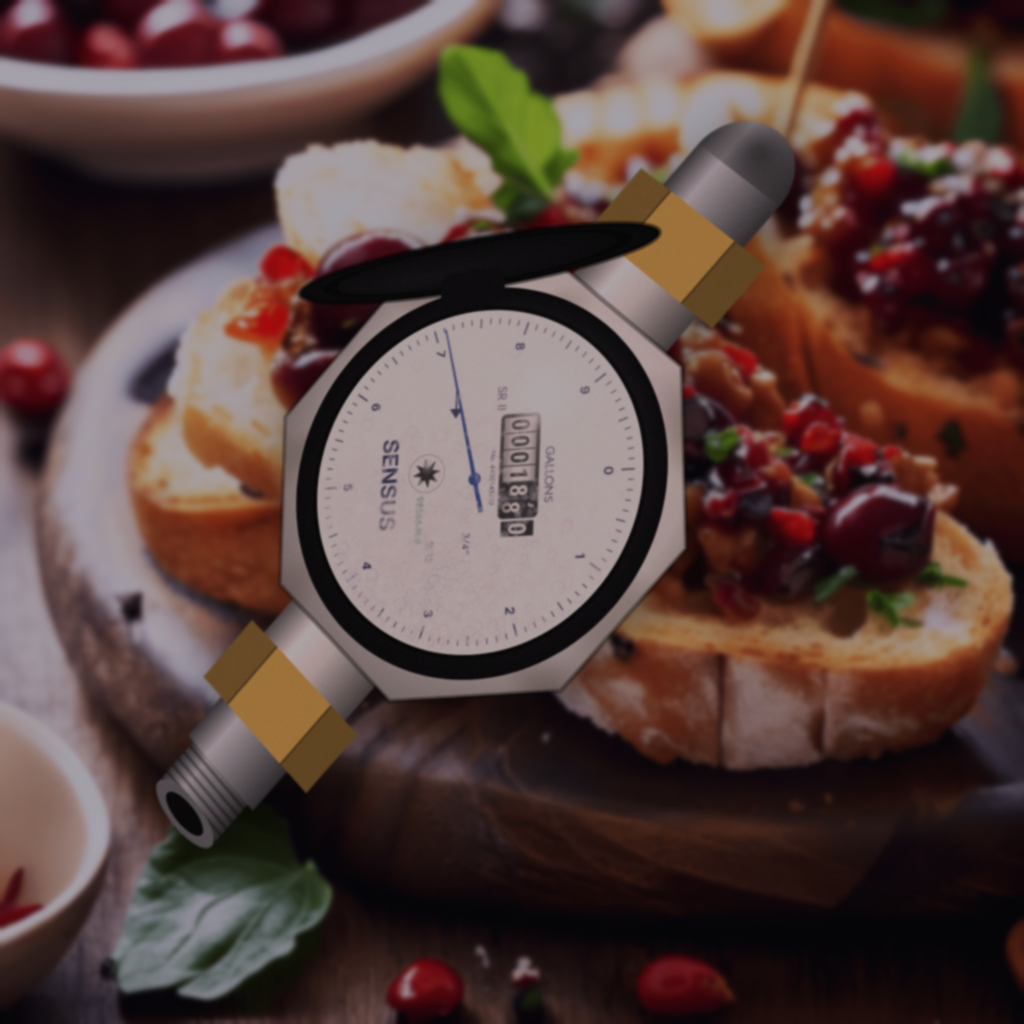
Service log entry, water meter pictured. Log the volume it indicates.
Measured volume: 1877.1 gal
